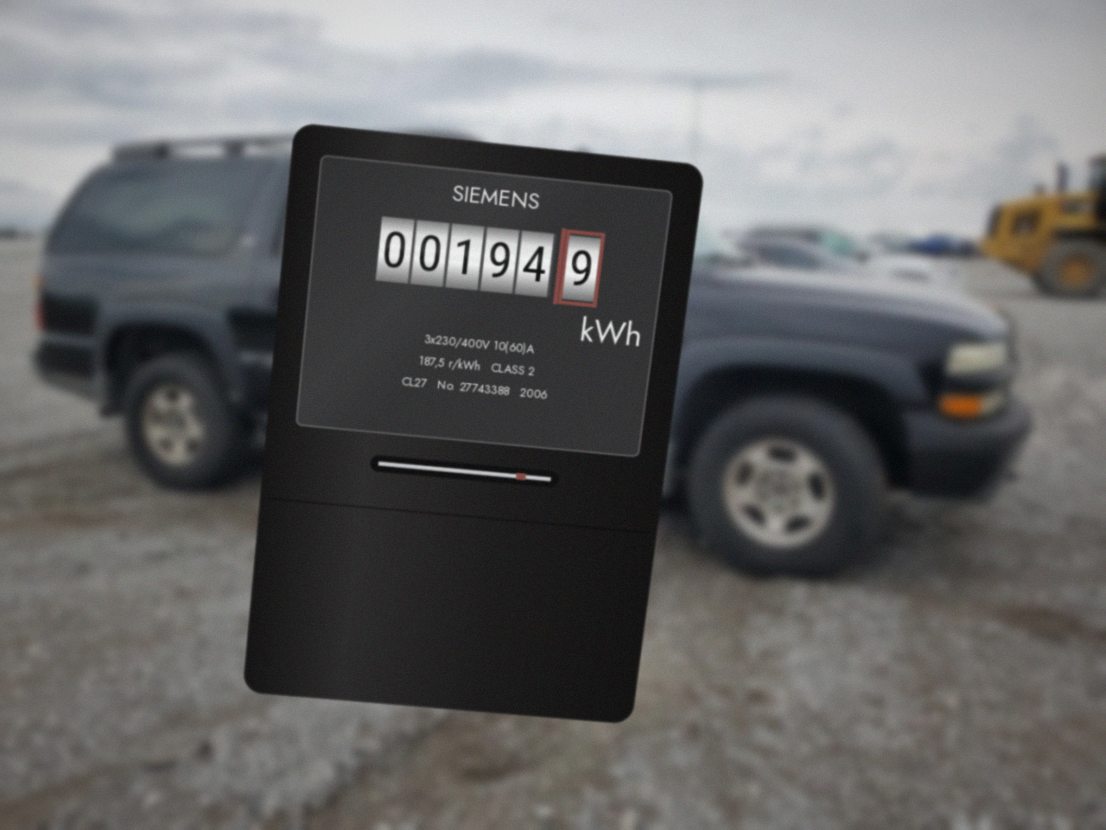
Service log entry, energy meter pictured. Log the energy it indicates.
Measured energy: 194.9 kWh
